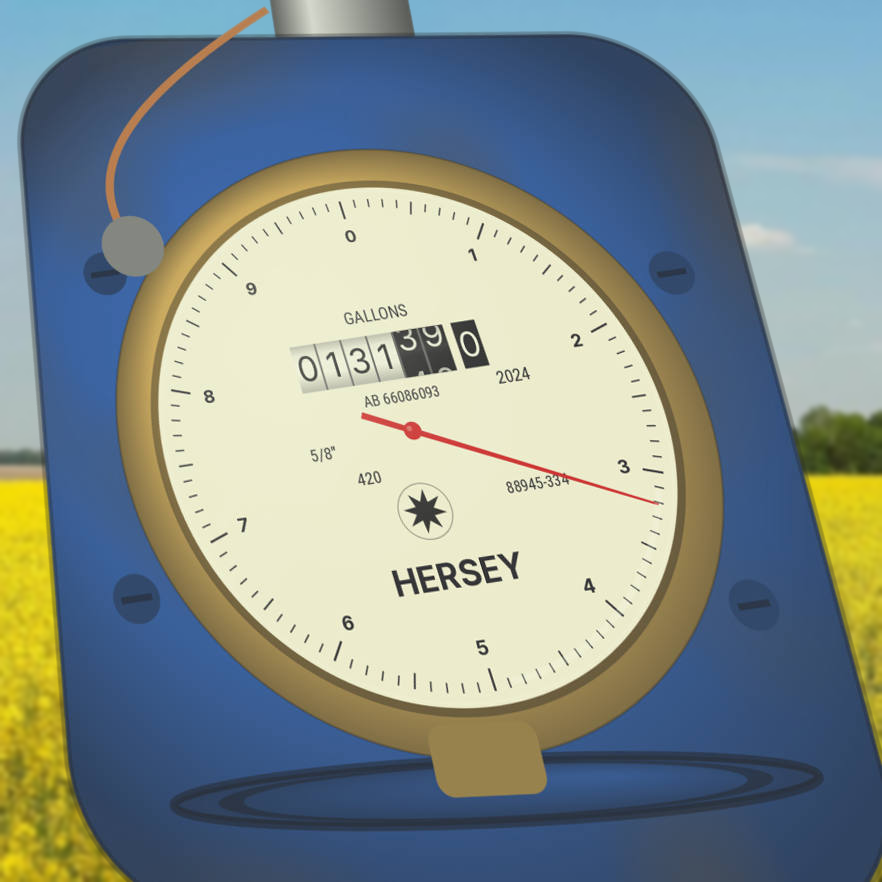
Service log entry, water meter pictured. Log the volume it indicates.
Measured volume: 131393.2 gal
